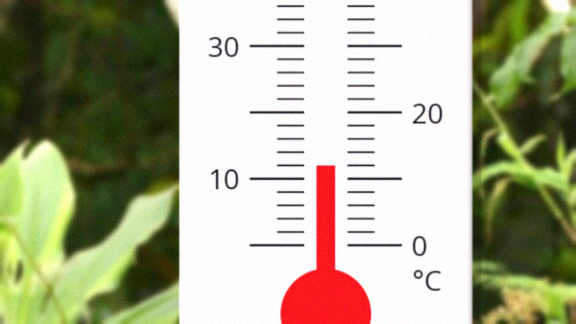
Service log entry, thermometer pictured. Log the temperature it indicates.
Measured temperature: 12 °C
